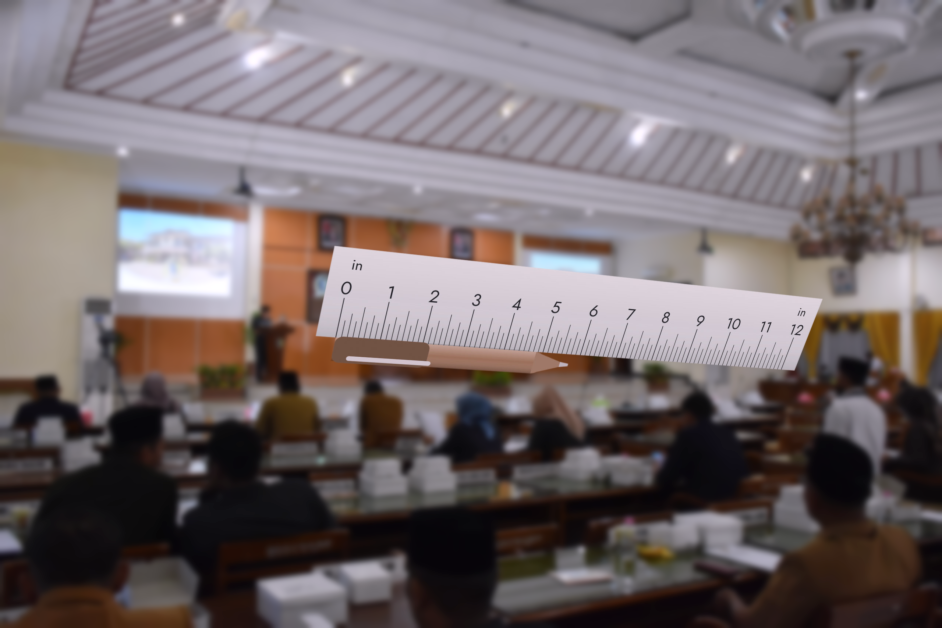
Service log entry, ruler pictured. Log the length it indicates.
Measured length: 5.75 in
